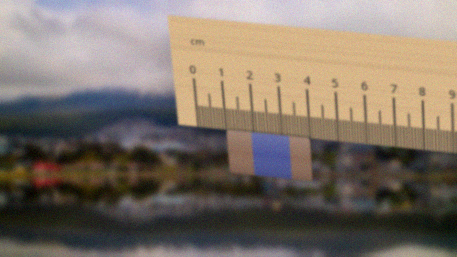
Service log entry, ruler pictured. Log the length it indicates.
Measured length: 3 cm
